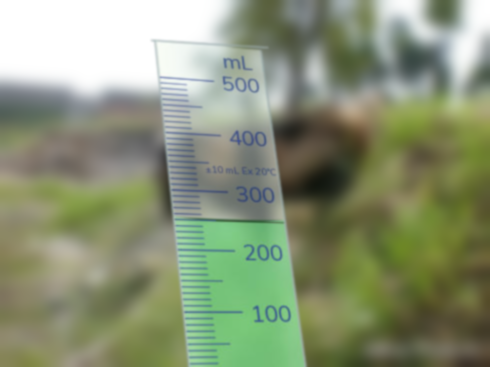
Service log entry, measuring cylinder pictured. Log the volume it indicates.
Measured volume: 250 mL
